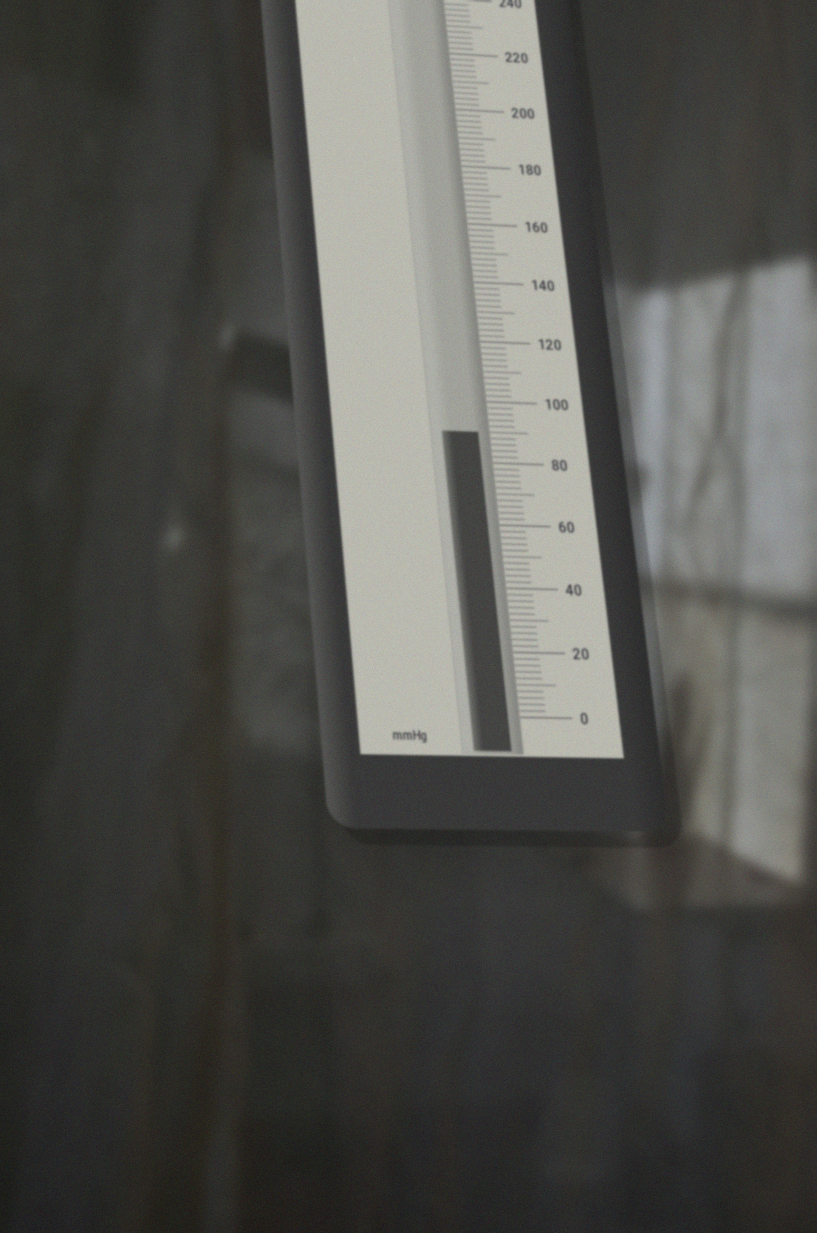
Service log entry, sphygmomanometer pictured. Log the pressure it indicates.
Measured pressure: 90 mmHg
